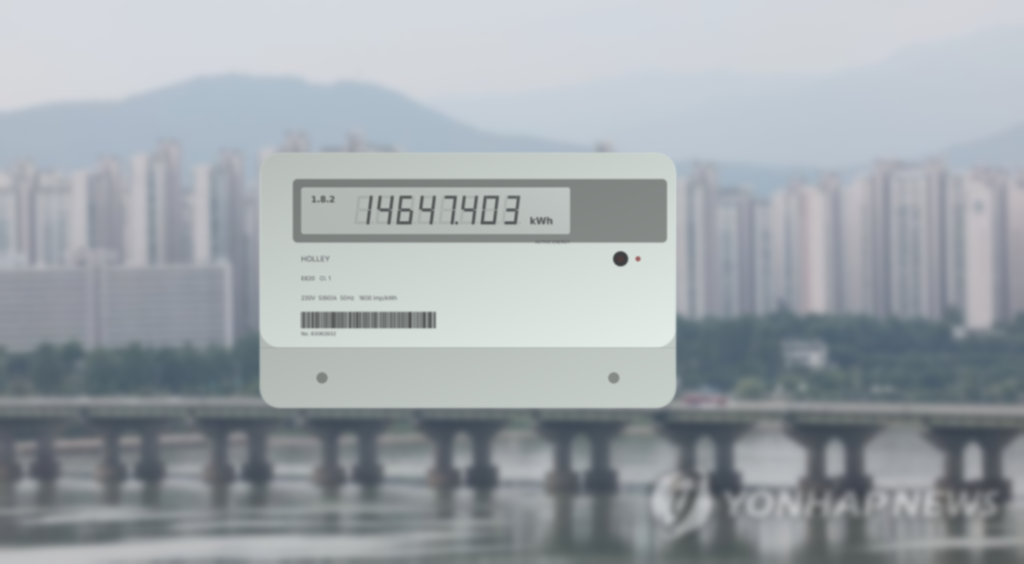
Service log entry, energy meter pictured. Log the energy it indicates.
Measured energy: 14647.403 kWh
